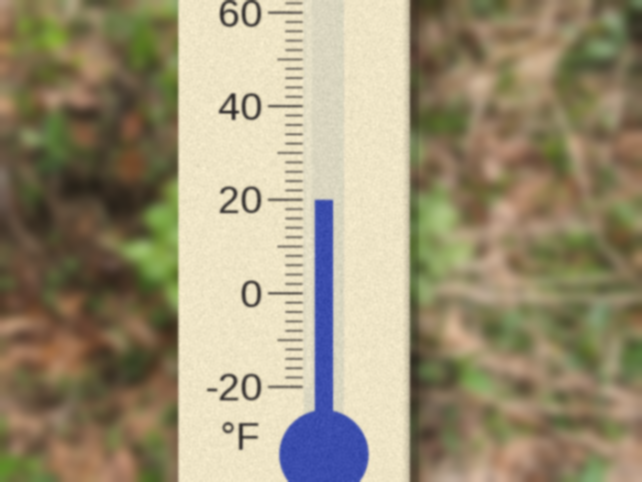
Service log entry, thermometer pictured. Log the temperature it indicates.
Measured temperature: 20 °F
